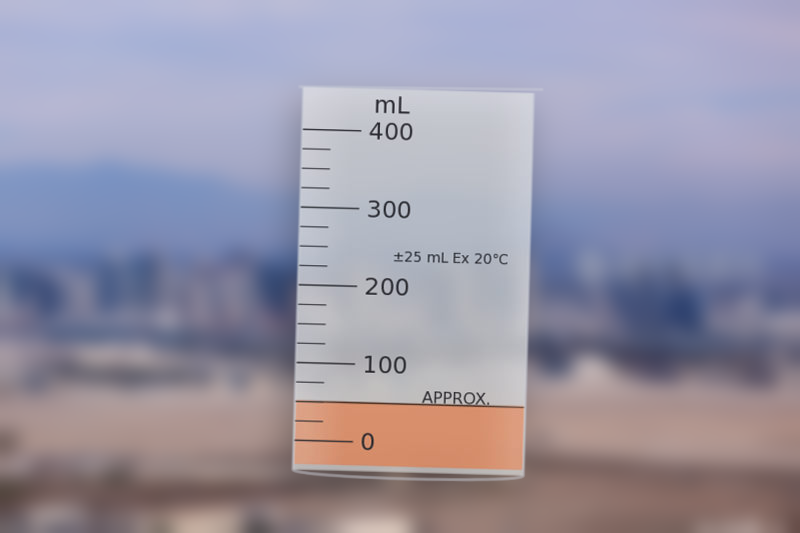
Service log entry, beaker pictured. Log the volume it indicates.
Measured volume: 50 mL
